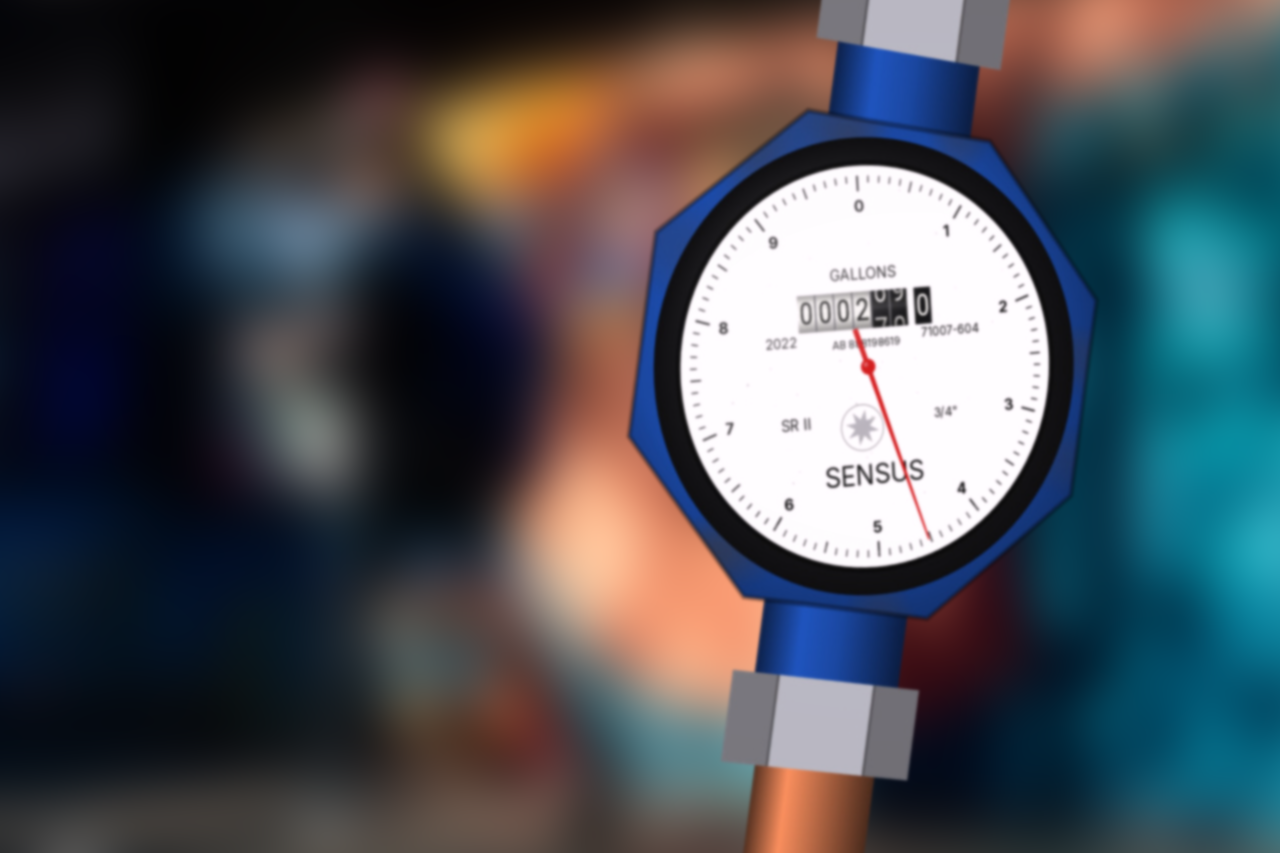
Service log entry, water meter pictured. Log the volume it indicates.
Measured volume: 2694.5 gal
